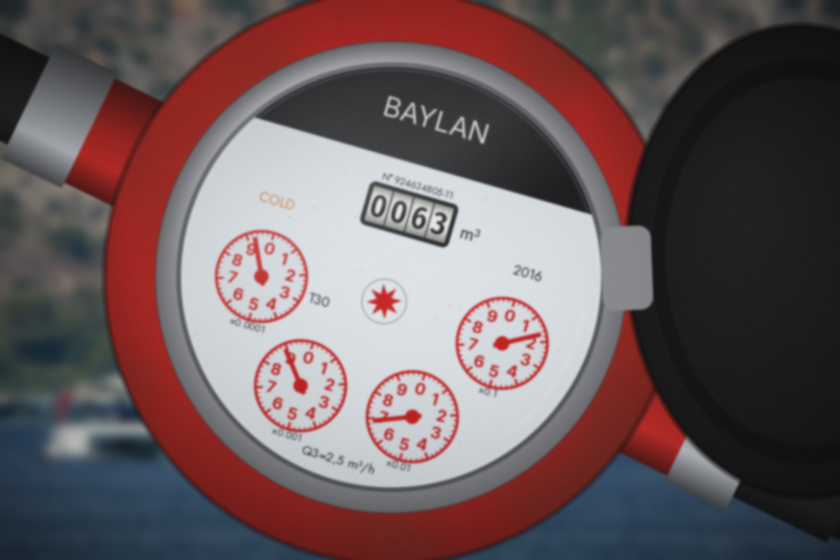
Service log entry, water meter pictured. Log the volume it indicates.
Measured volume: 63.1689 m³
